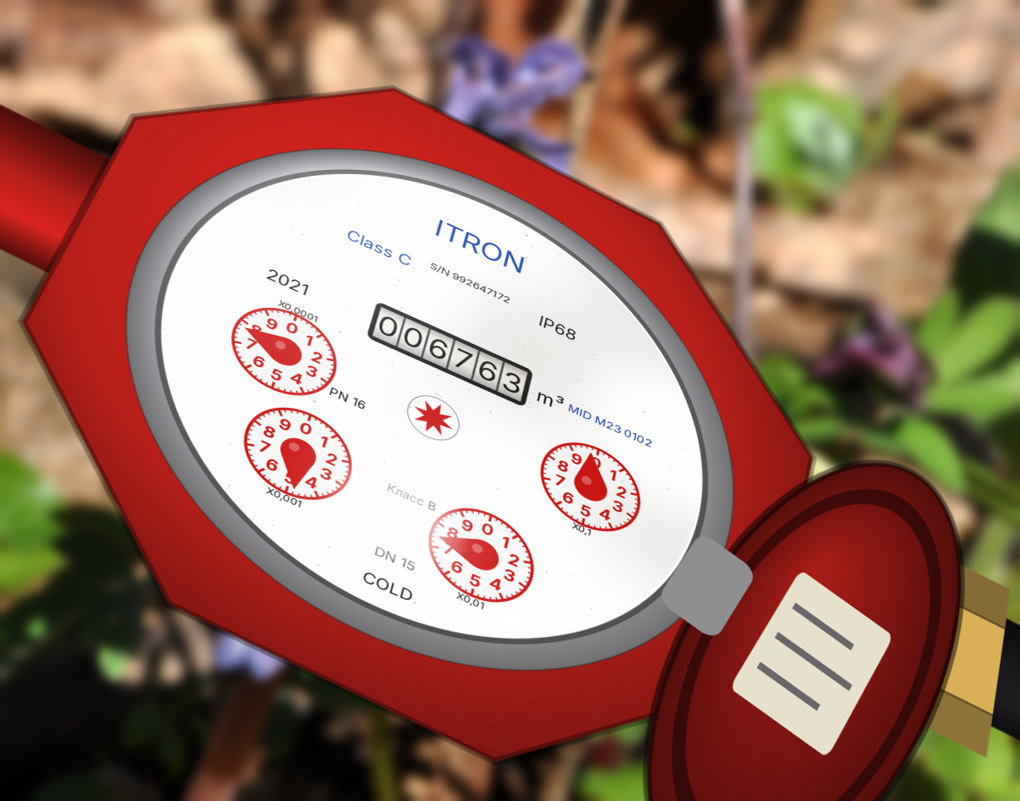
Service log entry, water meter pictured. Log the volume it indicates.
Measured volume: 6762.9747 m³
